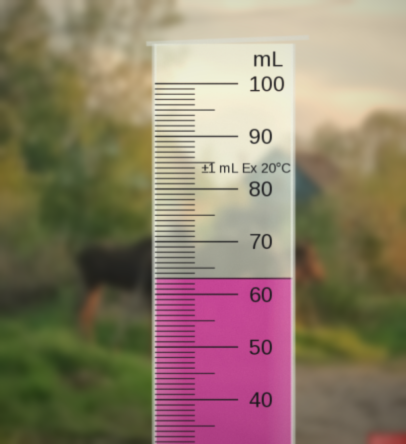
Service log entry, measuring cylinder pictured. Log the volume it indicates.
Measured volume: 63 mL
